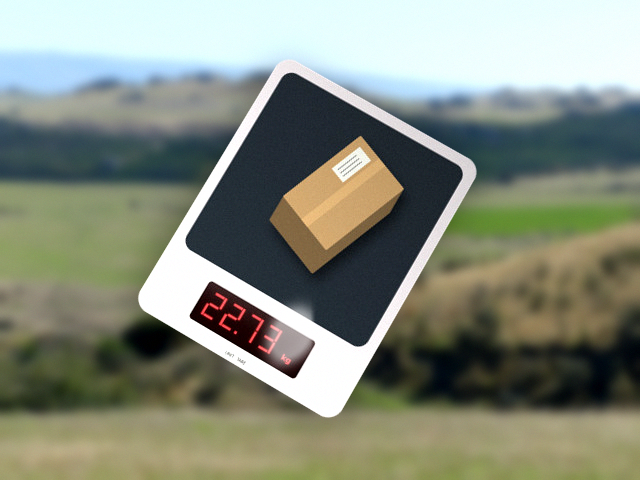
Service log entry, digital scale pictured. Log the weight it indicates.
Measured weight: 22.73 kg
